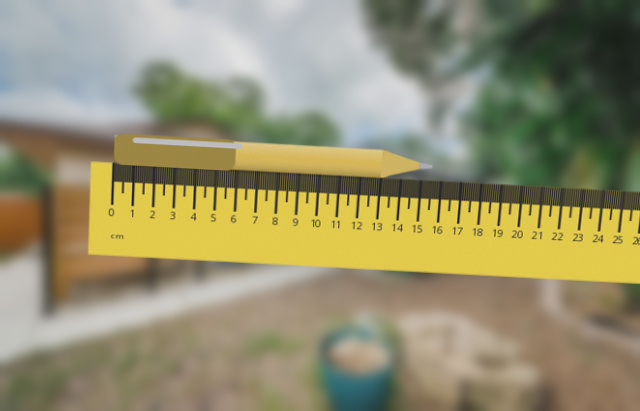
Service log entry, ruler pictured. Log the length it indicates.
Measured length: 15.5 cm
